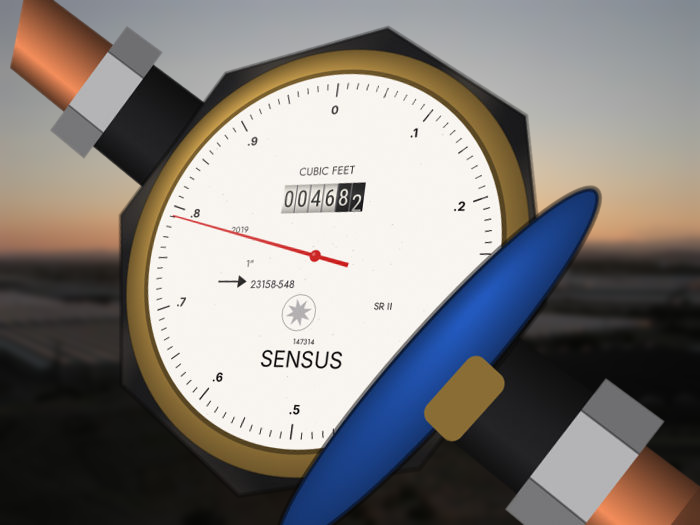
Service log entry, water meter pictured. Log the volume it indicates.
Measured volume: 4681.79 ft³
